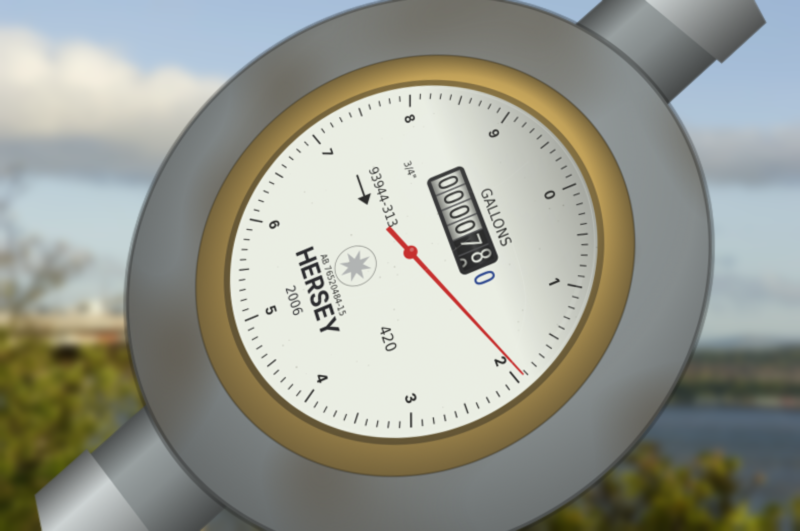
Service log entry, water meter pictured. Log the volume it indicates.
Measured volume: 781.9 gal
